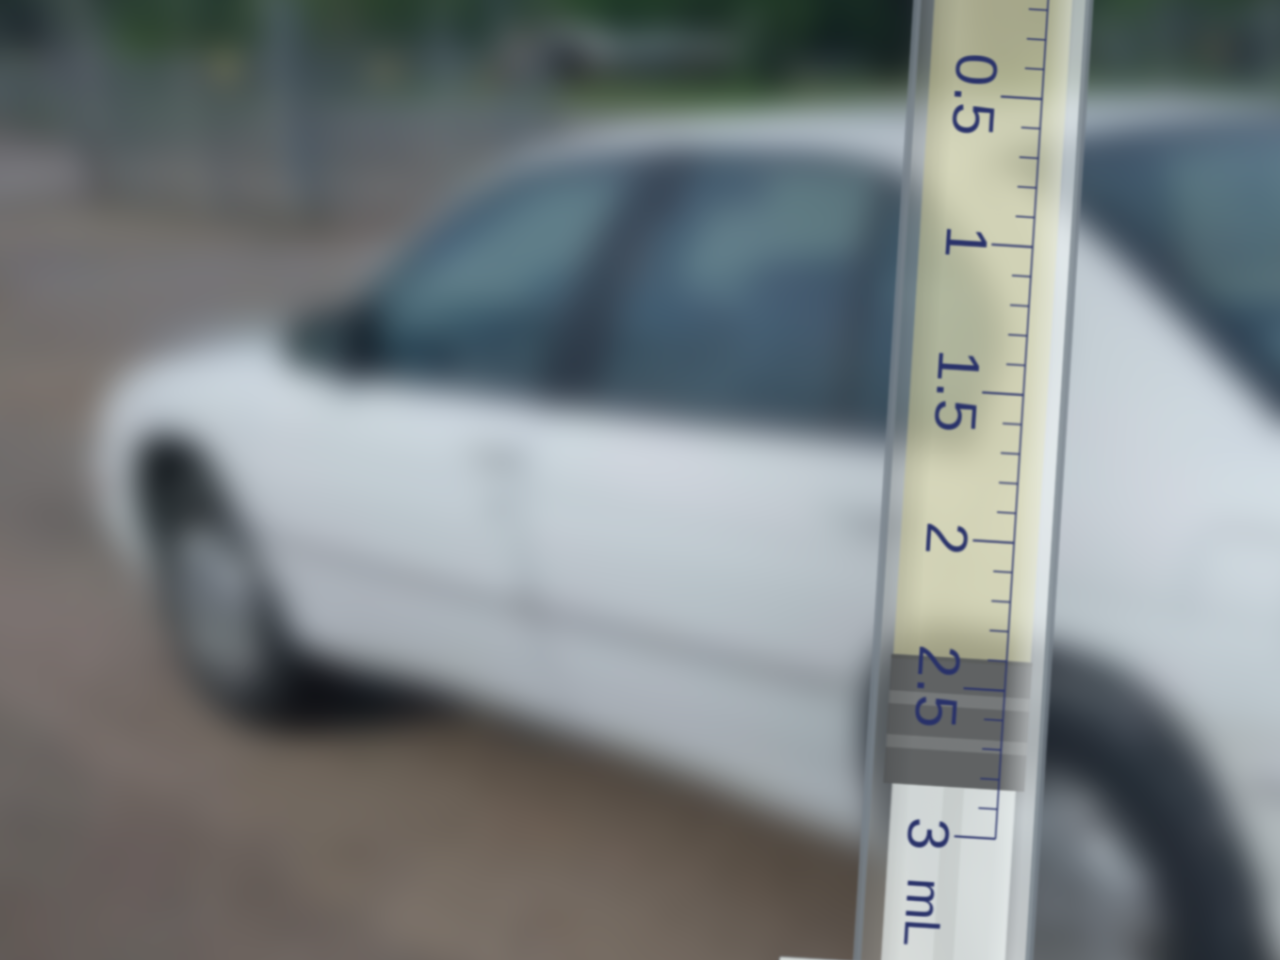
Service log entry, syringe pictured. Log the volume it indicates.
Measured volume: 2.4 mL
